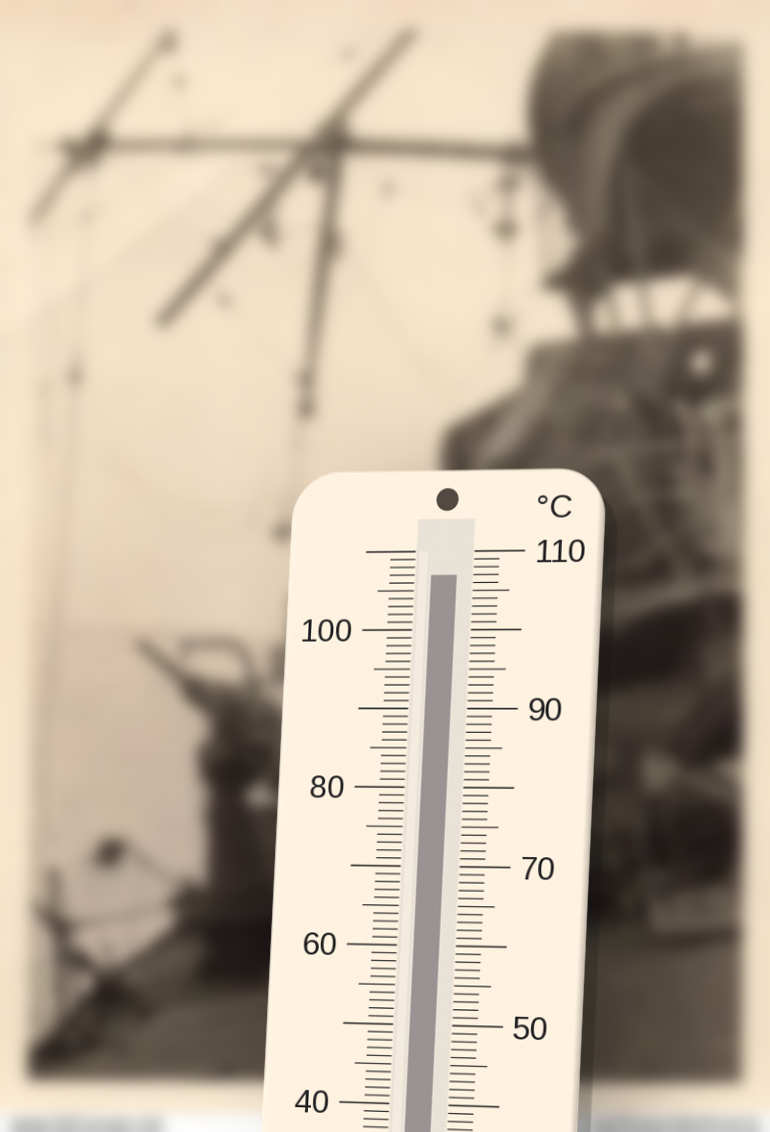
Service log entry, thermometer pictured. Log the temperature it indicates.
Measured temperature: 107 °C
